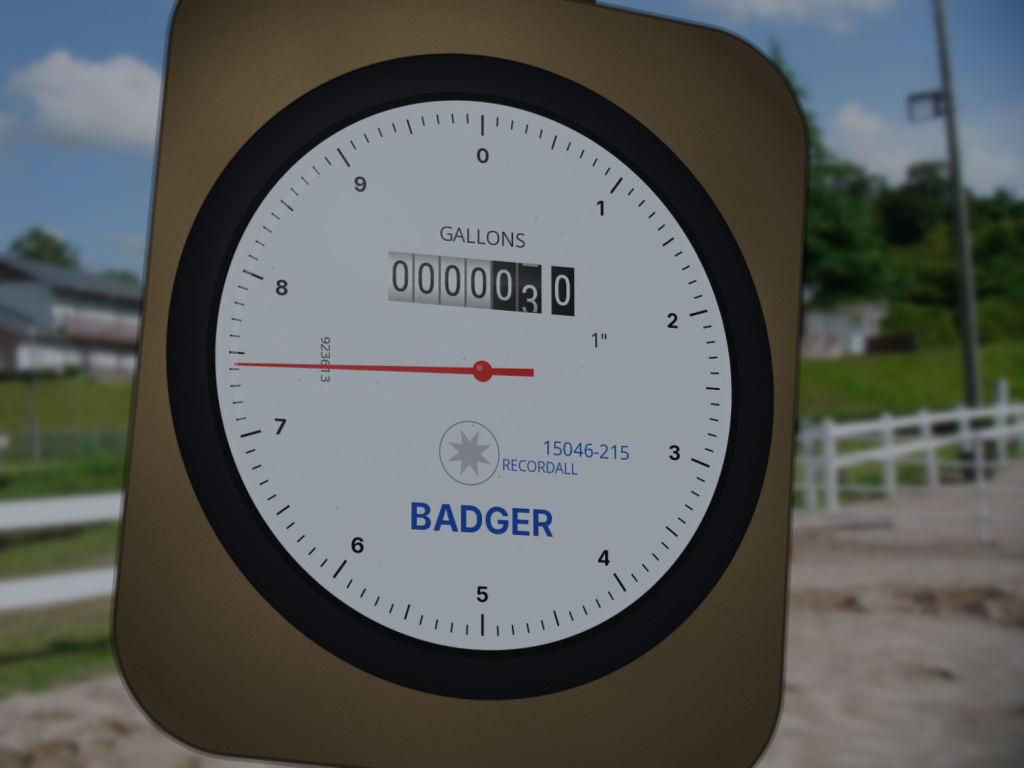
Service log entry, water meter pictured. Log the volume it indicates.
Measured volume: 27.4 gal
